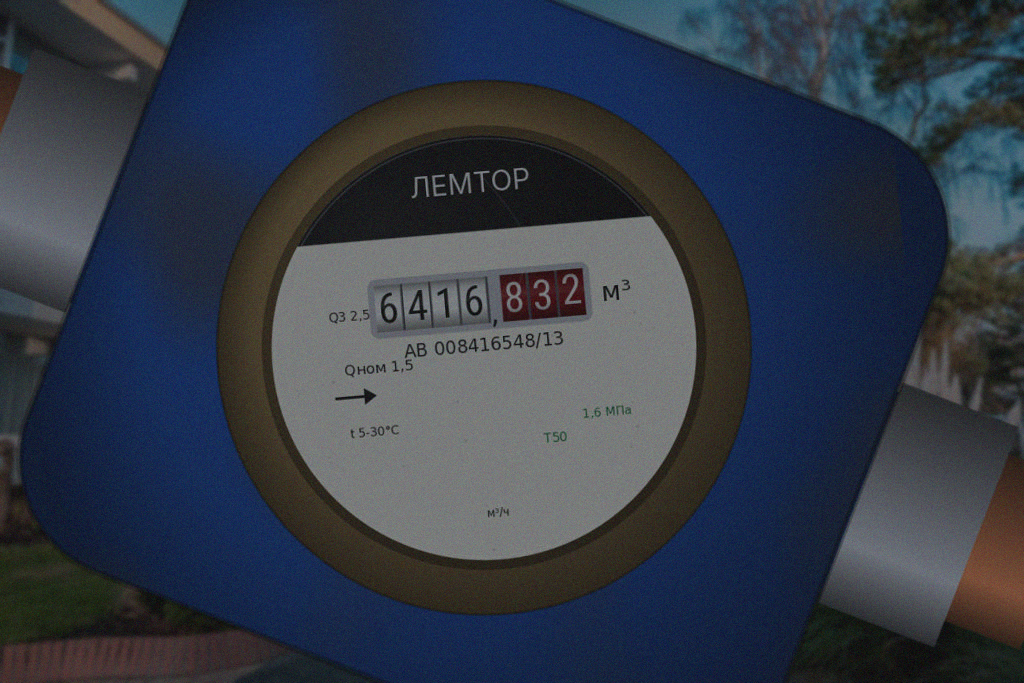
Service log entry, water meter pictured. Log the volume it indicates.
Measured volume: 6416.832 m³
